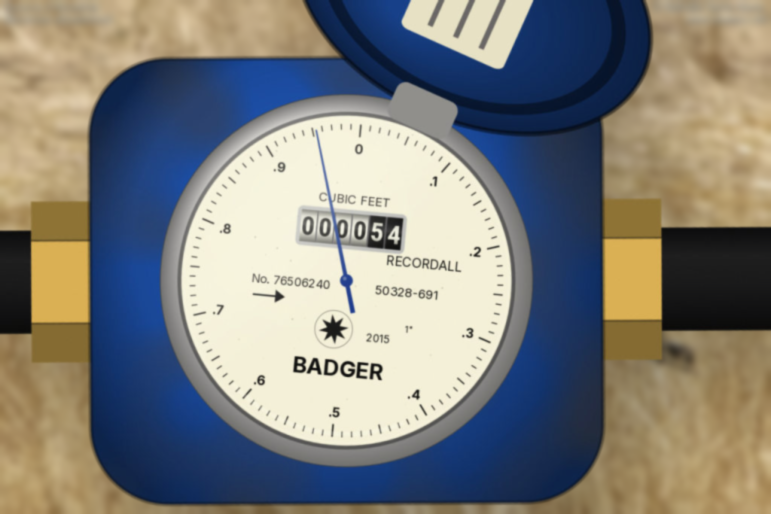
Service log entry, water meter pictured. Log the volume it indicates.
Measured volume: 53.95 ft³
